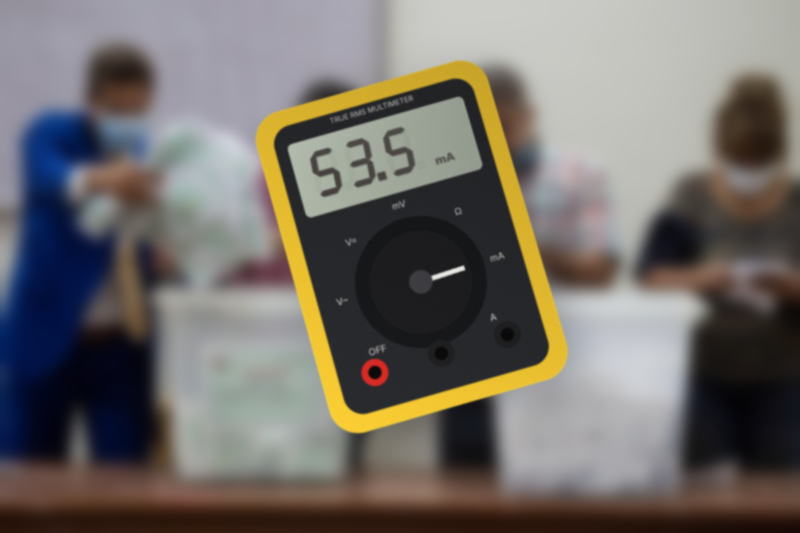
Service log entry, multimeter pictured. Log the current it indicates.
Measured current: 53.5 mA
